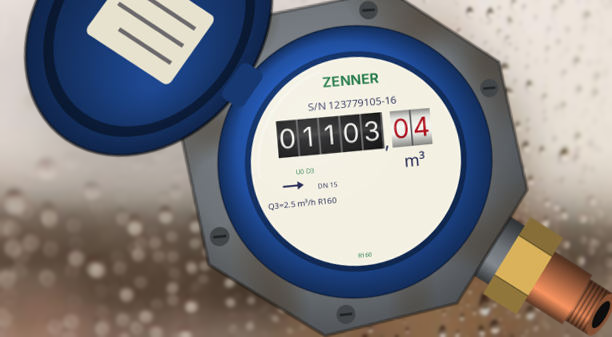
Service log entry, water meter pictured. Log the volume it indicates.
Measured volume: 1103.04 m³
